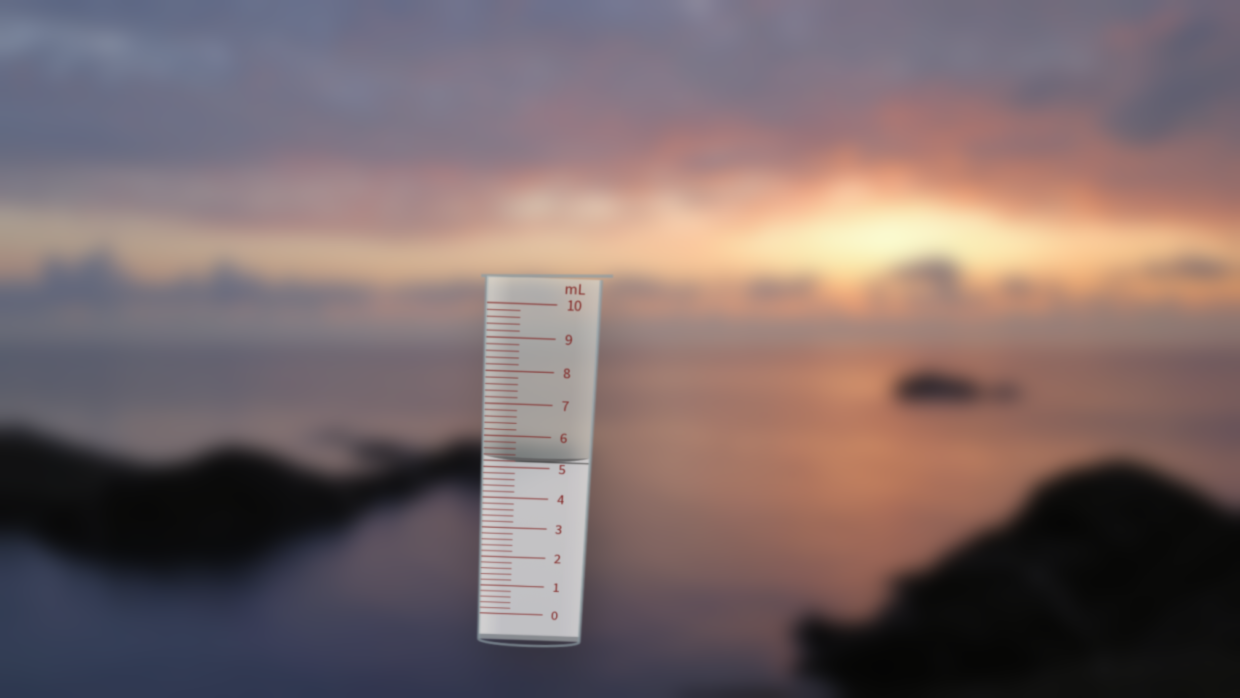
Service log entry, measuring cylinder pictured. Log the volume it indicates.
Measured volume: 5.2 mL
